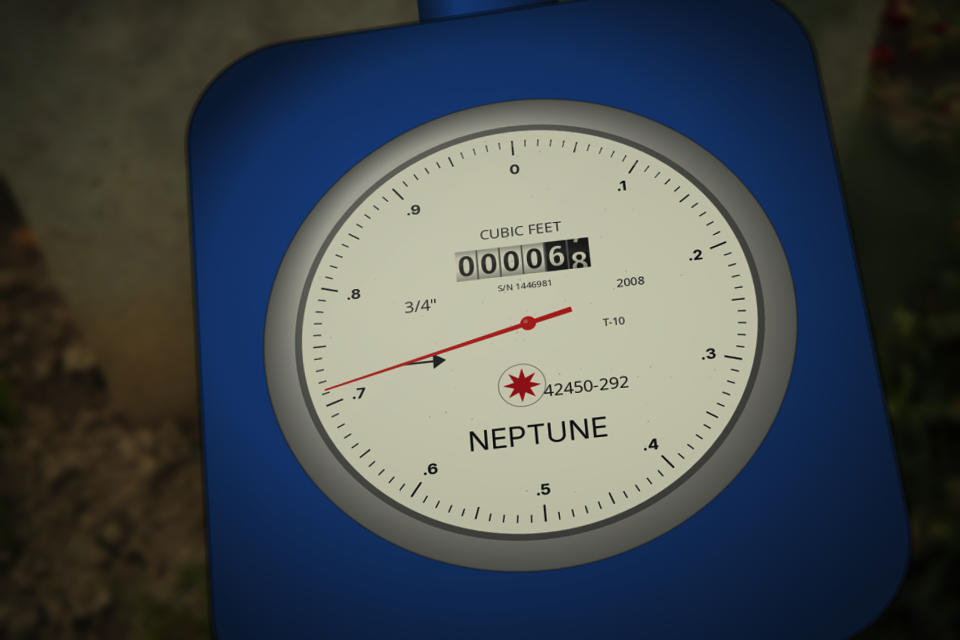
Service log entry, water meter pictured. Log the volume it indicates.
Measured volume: 67.71 ft³
